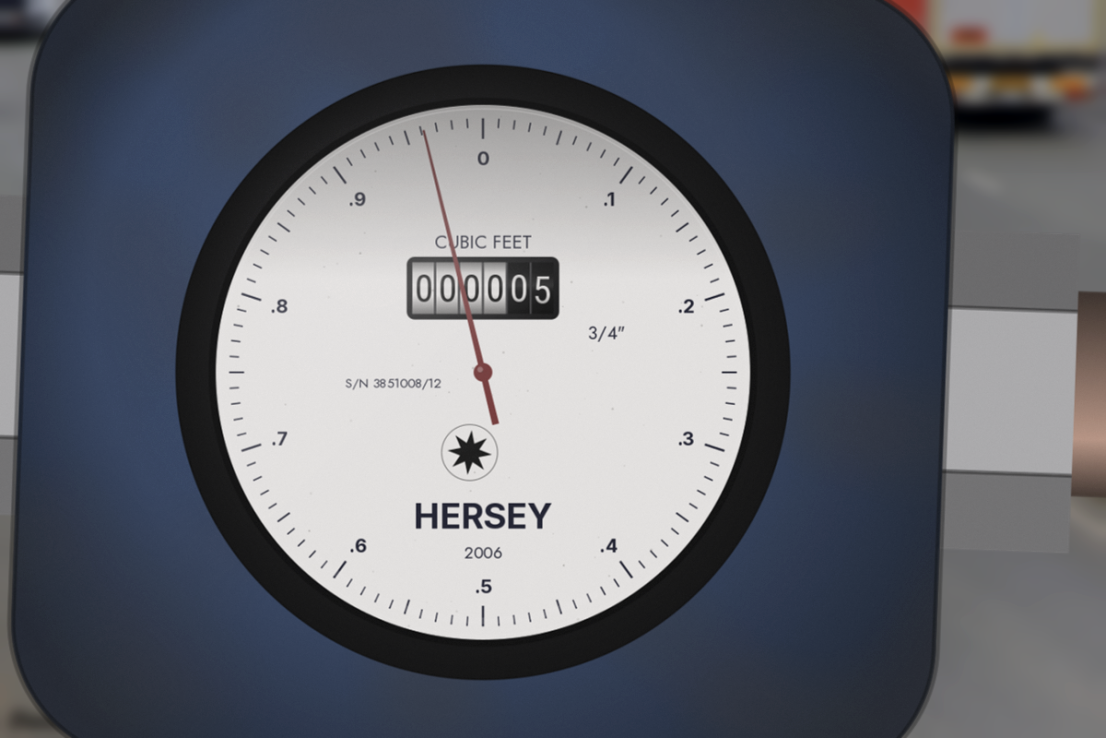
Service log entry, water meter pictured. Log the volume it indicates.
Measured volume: 4.96 ft³
